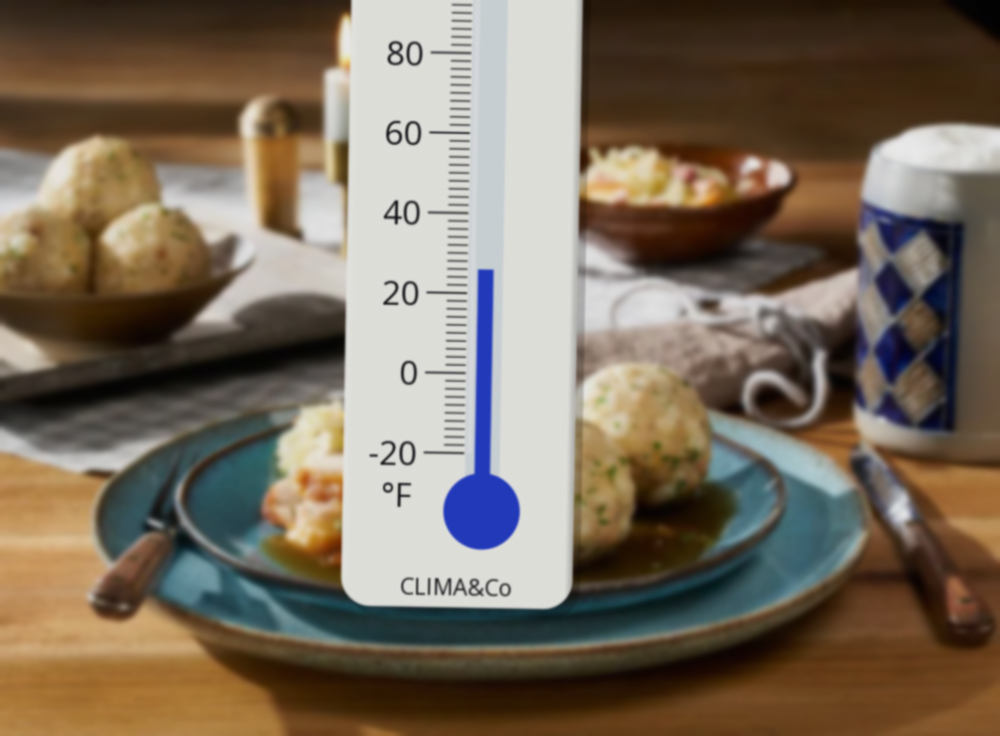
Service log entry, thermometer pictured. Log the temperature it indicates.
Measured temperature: 26 °F
